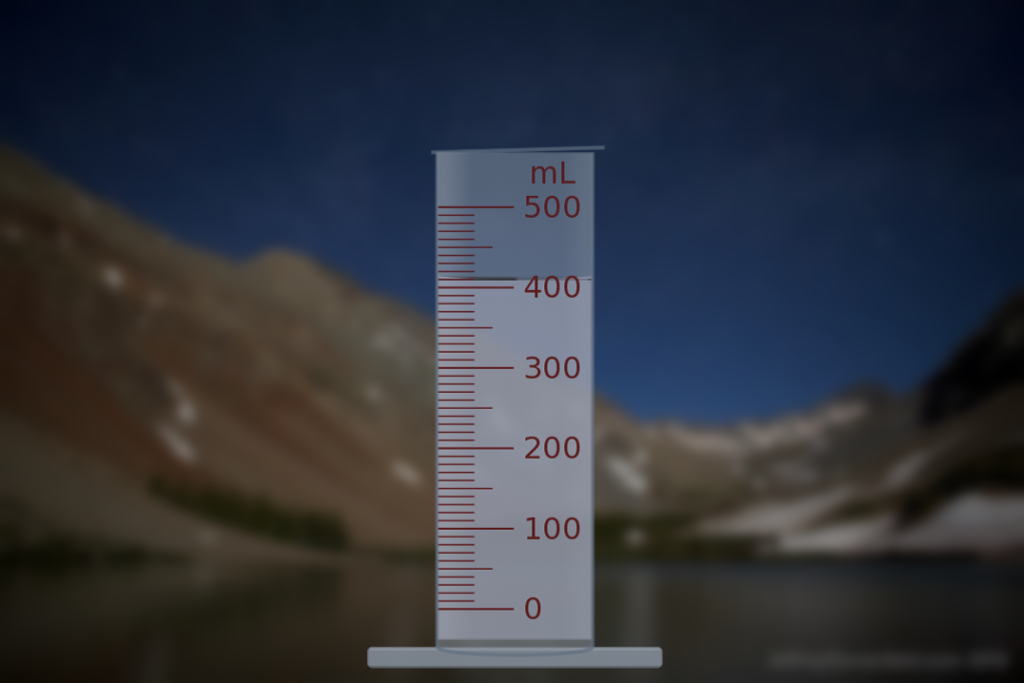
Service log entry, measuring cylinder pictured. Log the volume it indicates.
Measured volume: 410 mL
